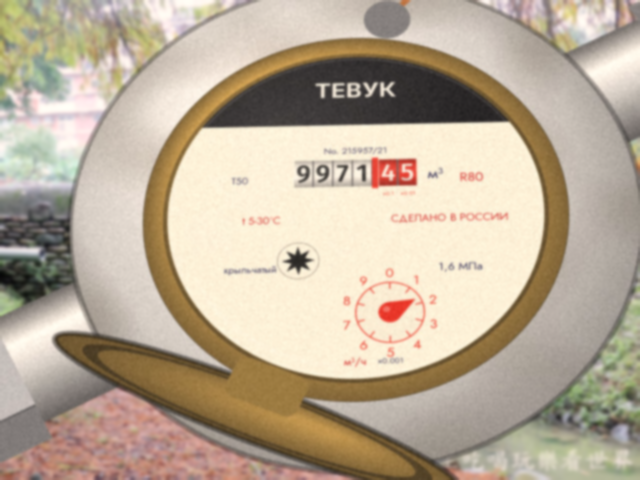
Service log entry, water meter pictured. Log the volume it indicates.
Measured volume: 9971.451 m³
